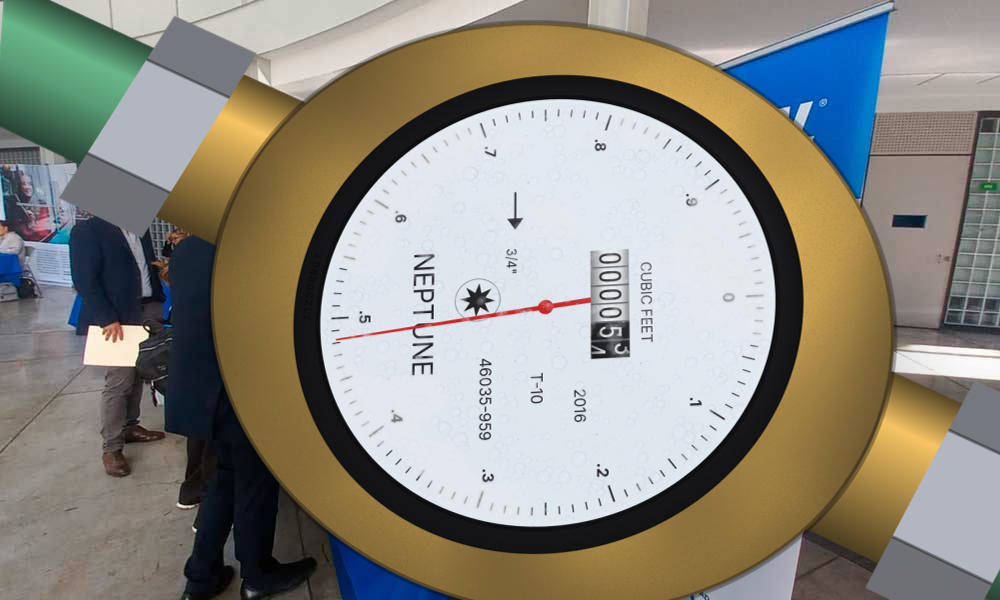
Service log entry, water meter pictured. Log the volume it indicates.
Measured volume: 53.48 ft³
